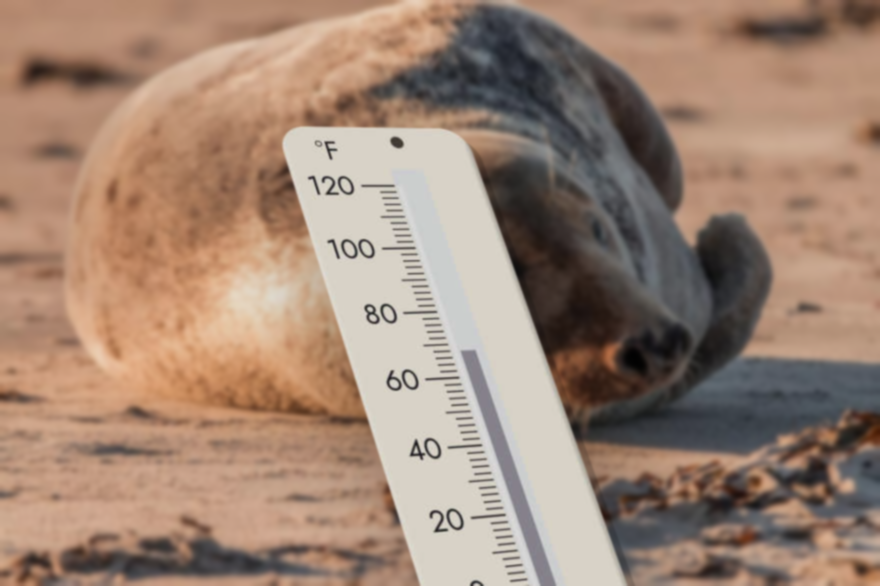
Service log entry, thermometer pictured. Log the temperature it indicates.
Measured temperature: 68 °F
